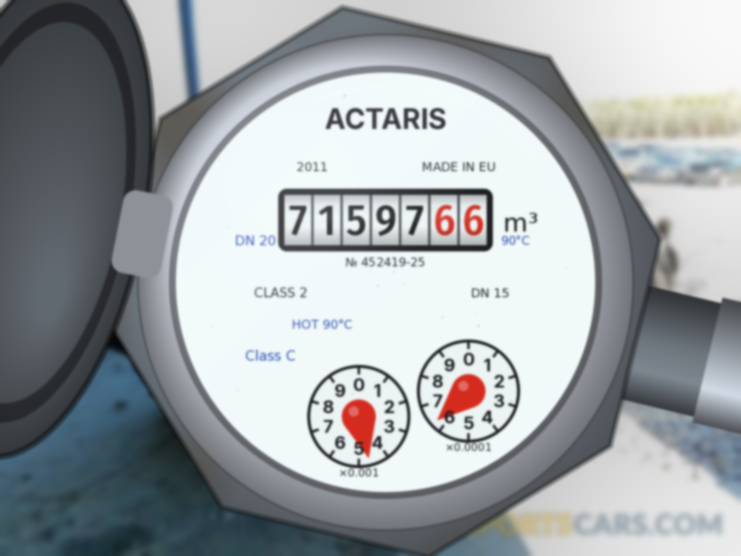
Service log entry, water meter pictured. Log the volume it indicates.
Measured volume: 71597.6646 m³
